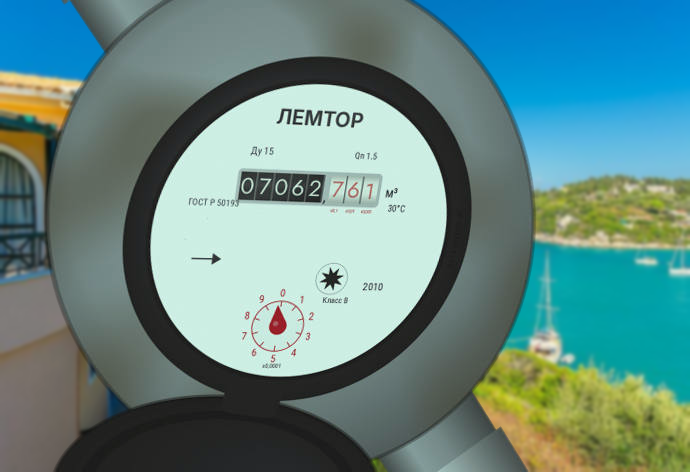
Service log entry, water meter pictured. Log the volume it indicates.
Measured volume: 7062.7609 m³
